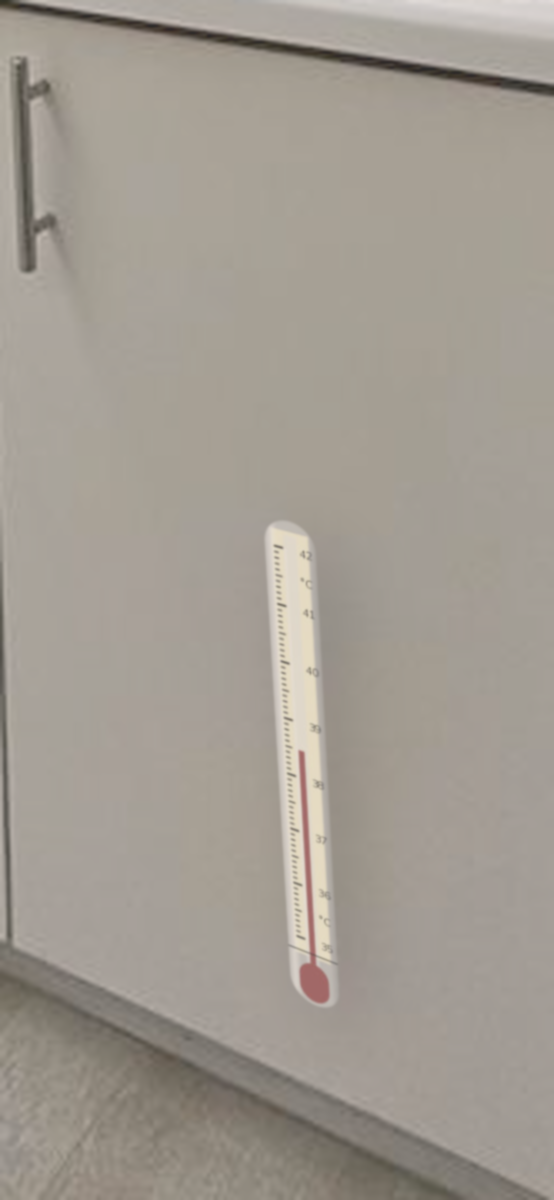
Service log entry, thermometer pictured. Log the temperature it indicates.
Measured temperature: 38.5 °C
